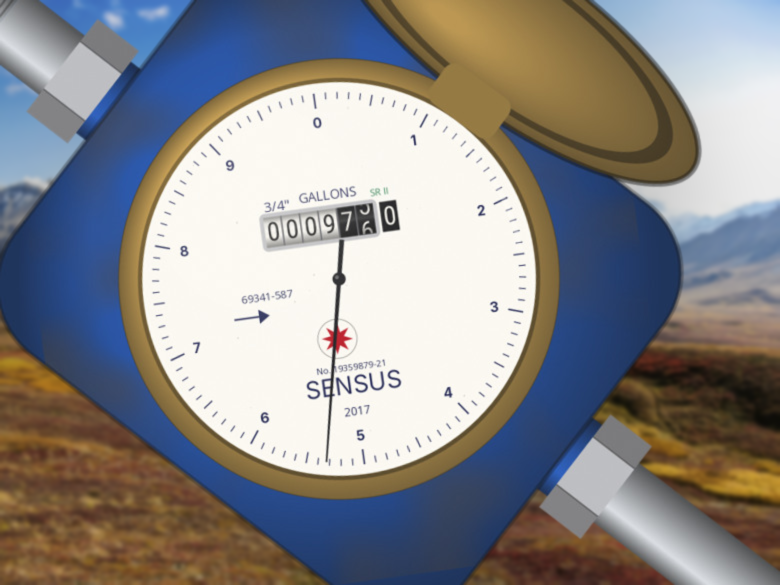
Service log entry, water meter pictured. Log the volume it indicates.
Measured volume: 9755.3 gal
